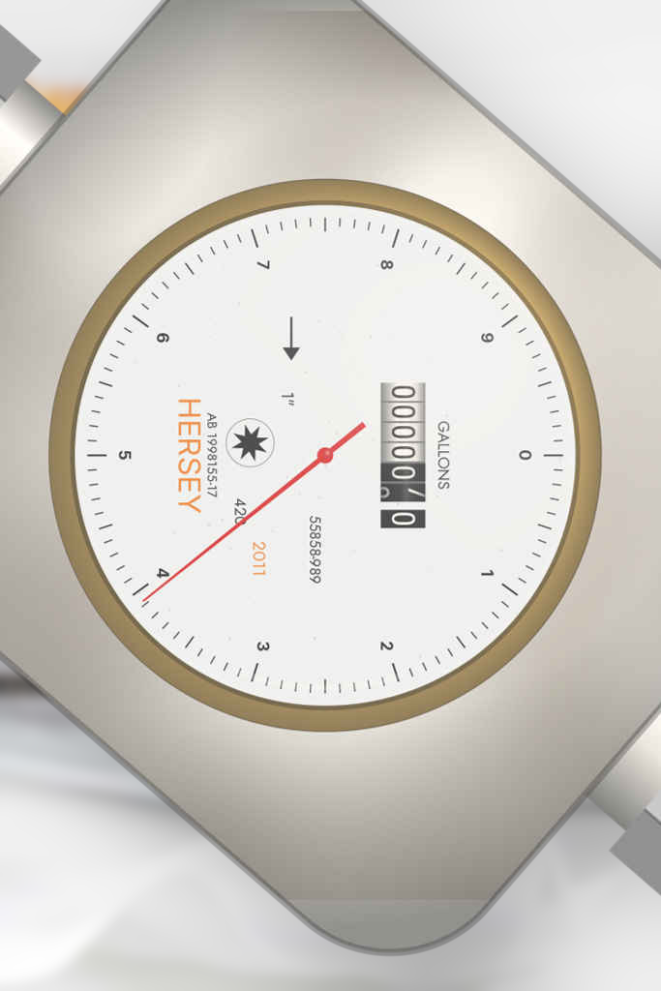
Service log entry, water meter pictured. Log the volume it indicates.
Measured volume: 73.9 gal
